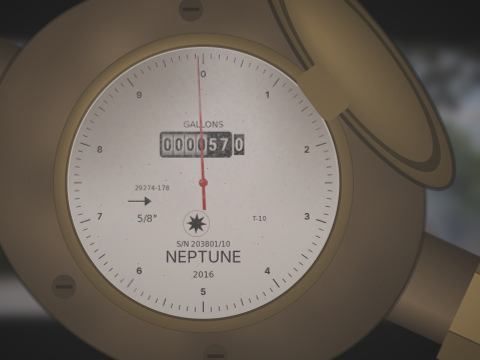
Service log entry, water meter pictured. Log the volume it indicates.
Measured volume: 569.9 gal
